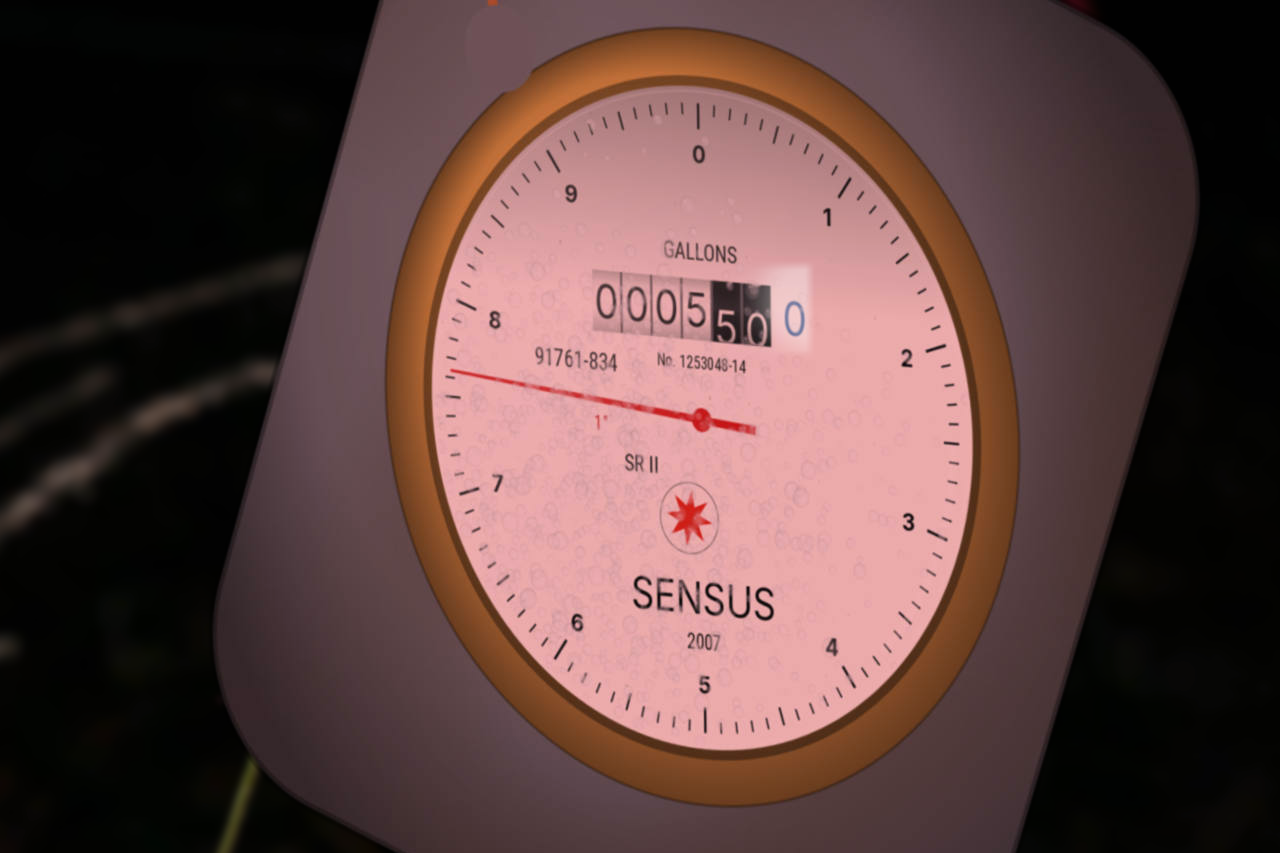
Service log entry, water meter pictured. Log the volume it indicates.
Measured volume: 5497.6 gal
